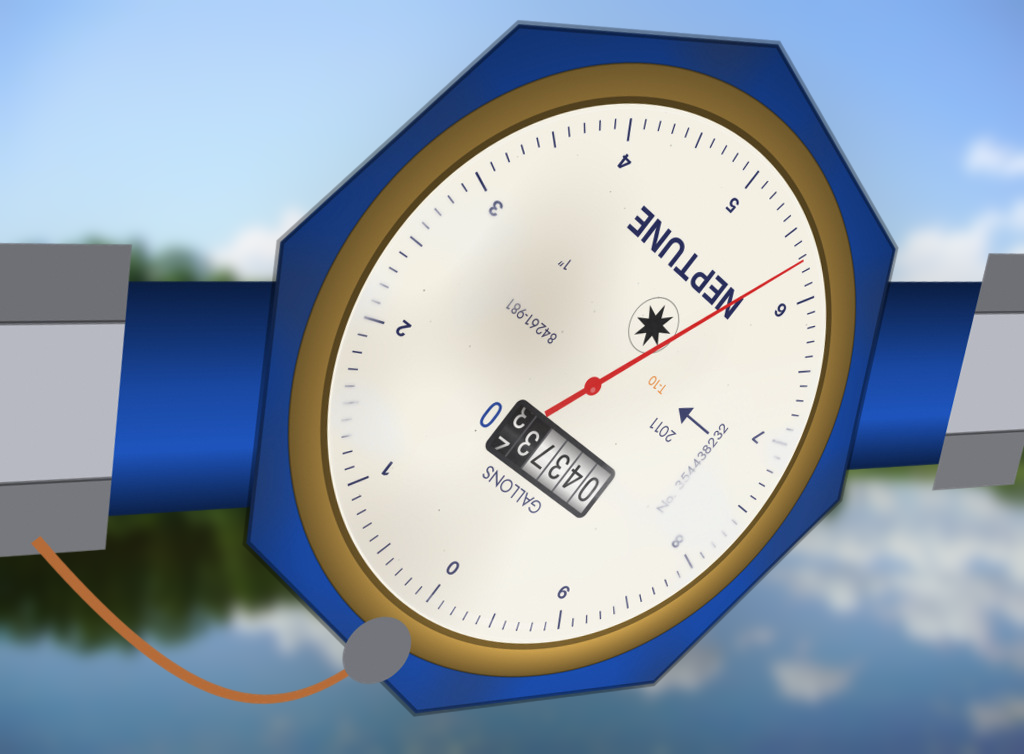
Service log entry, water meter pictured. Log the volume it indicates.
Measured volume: 437325.7 gal
